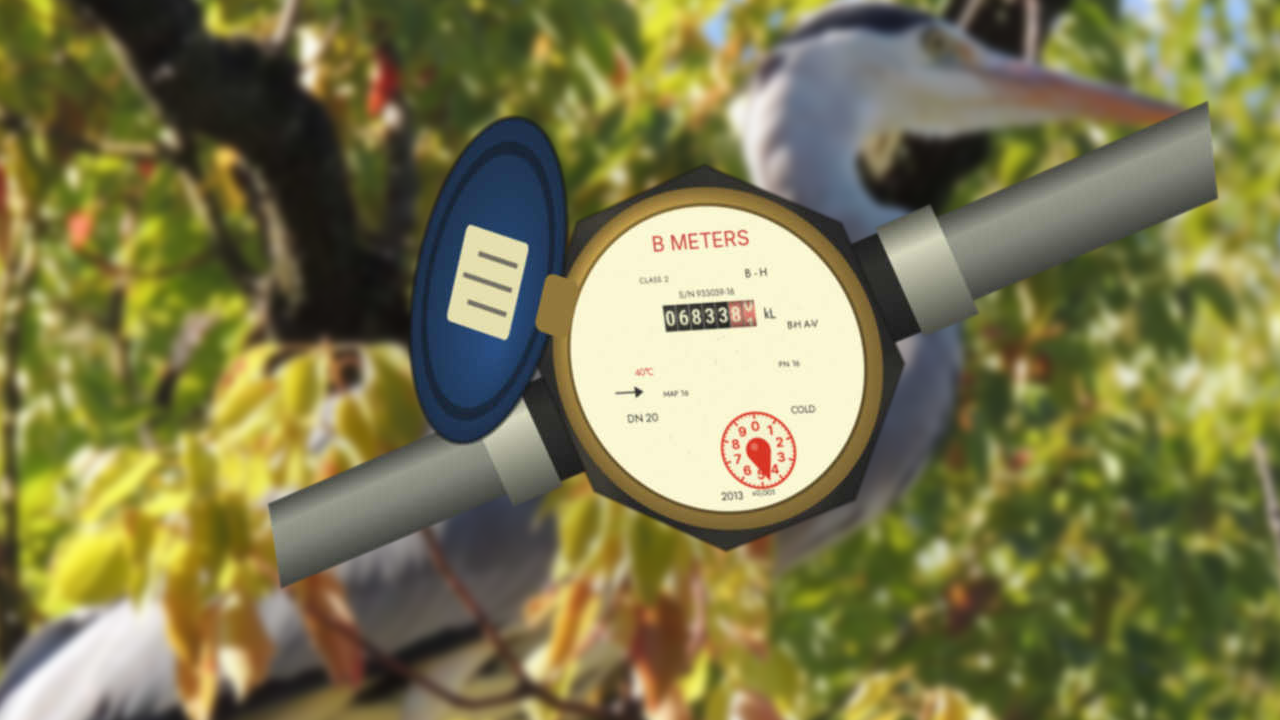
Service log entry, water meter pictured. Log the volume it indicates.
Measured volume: 6833.804 kL
